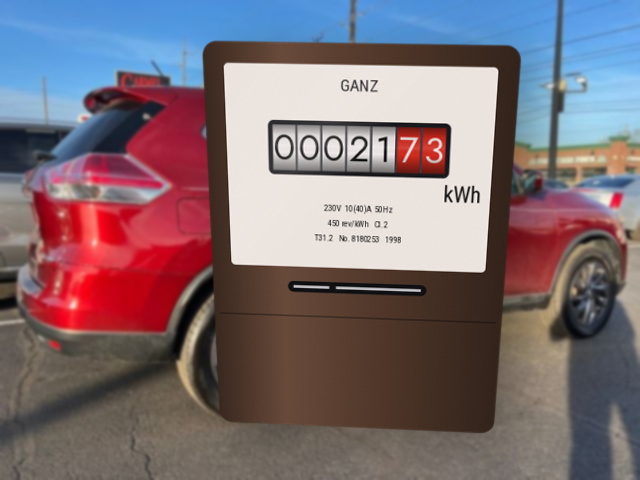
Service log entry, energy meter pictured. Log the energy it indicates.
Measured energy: 21.73 kWh
